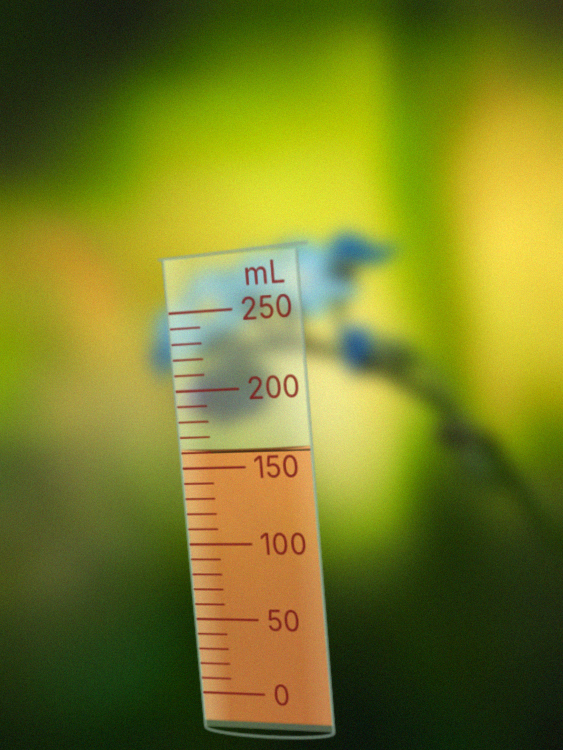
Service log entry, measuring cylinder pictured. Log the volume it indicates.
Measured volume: 160 mL
